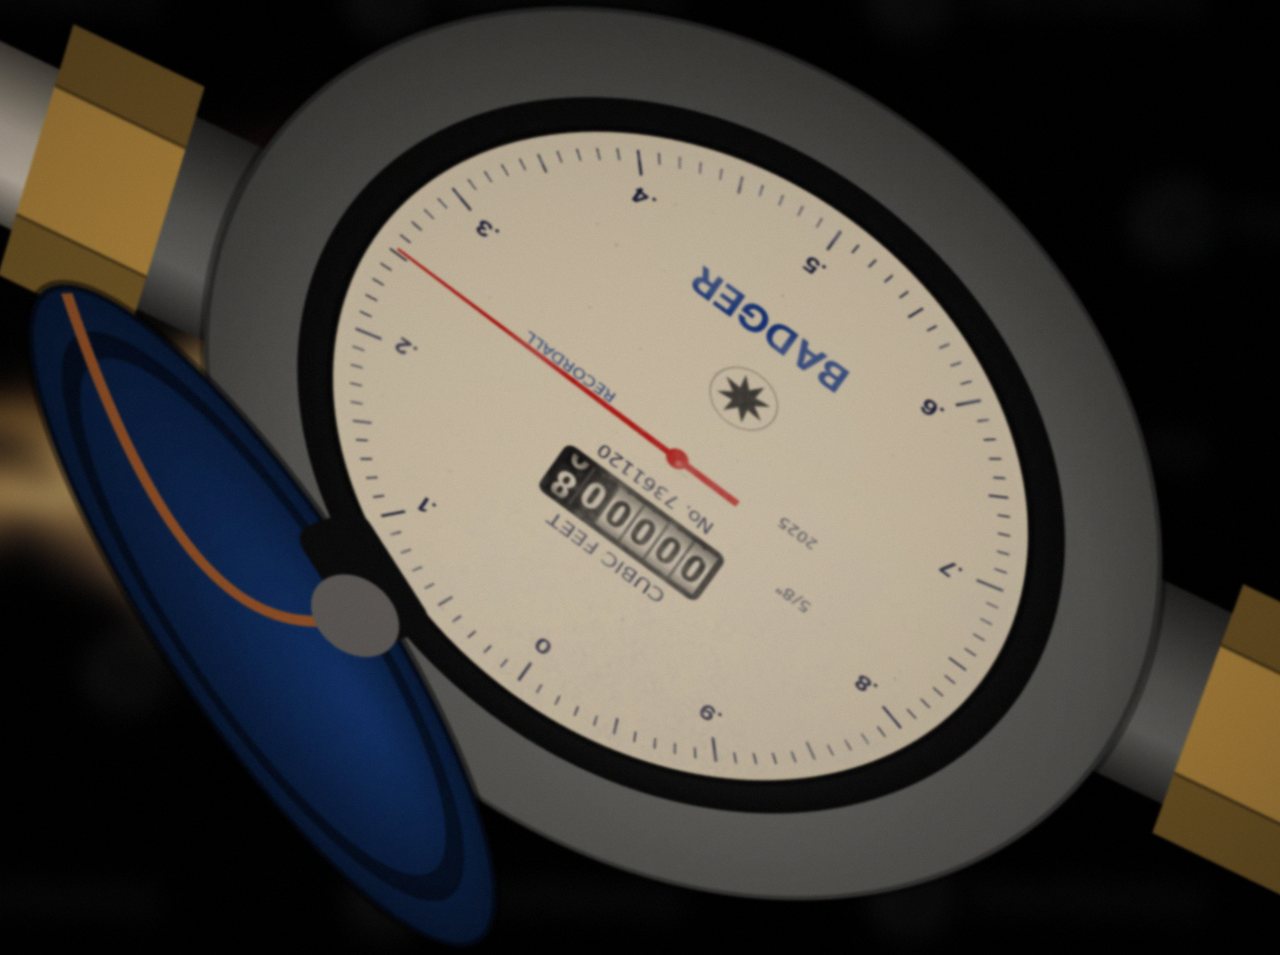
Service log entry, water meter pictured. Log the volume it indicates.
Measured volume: 8.25 ft³
